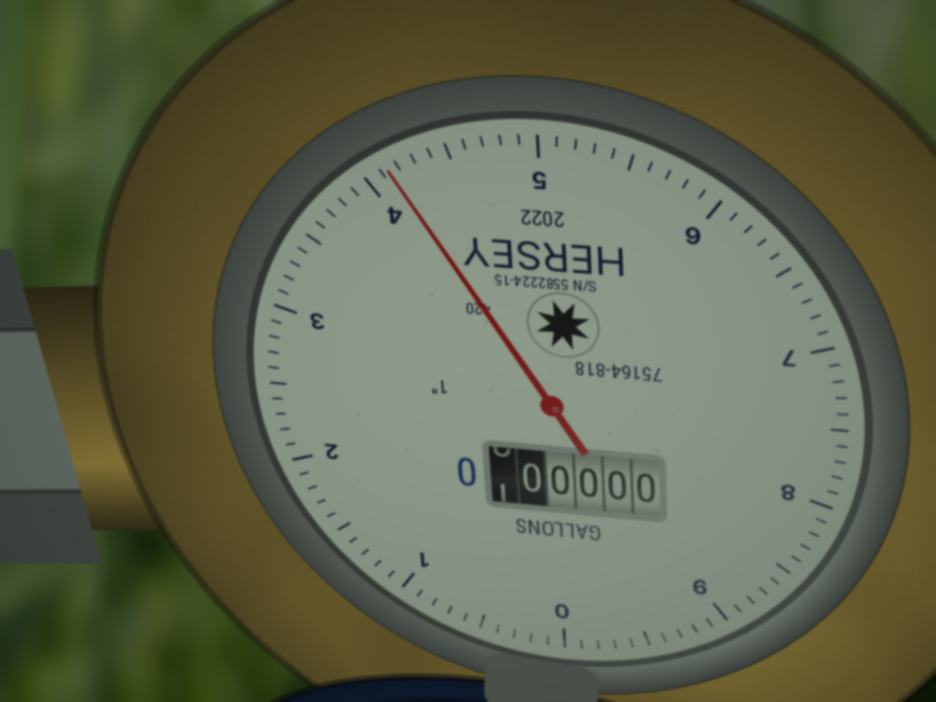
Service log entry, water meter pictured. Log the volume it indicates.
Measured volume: 14.1 gal
